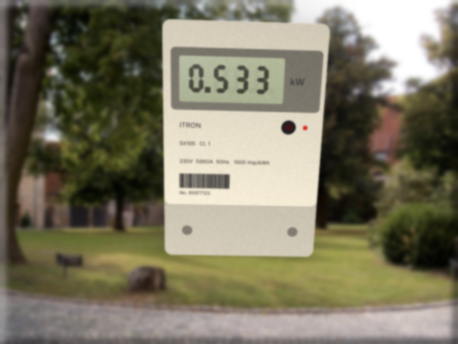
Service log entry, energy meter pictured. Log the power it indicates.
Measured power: 0.533 kW
